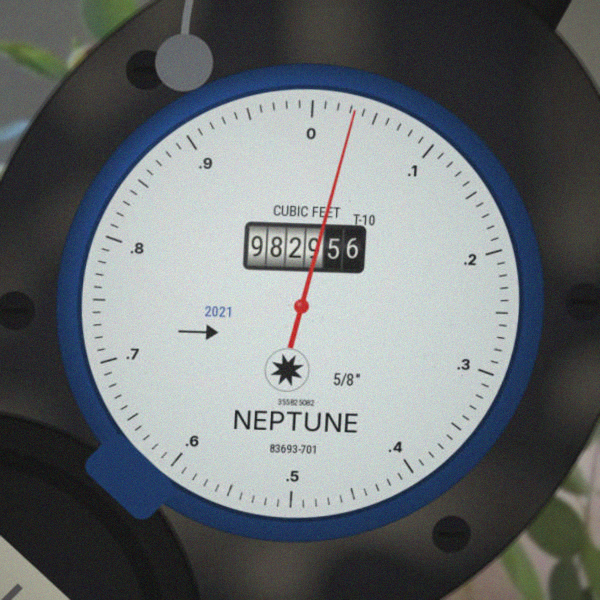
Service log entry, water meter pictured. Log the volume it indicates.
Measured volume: 982956.03 ft³
